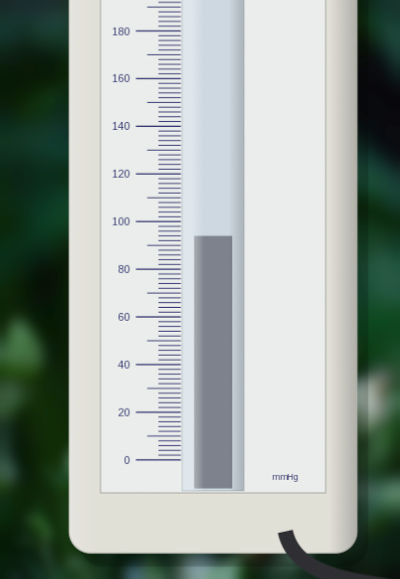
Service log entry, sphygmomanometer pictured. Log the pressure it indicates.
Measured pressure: 94 mmHg
